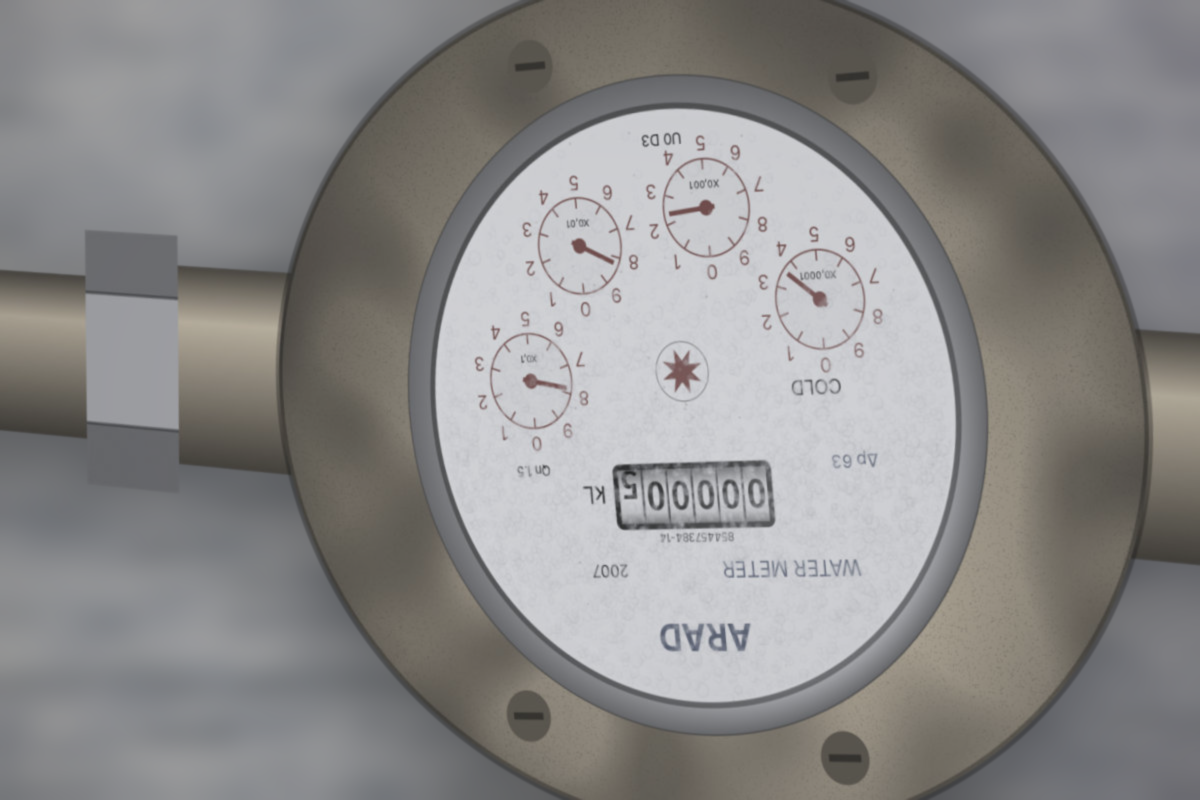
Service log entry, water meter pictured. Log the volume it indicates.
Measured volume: 4.7823 kL
